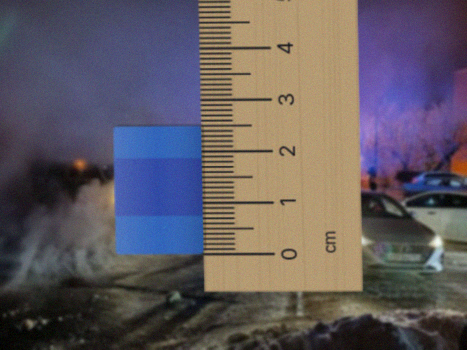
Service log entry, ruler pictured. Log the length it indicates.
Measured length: 2.5 cm
